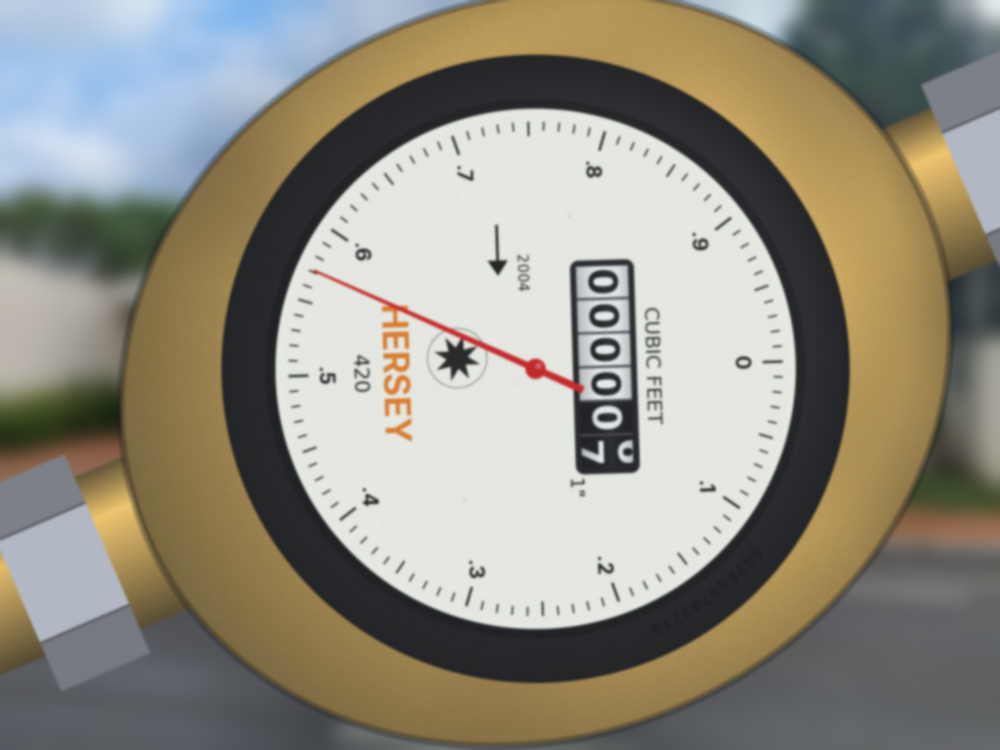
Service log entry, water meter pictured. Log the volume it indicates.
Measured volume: 6.57 ft³
